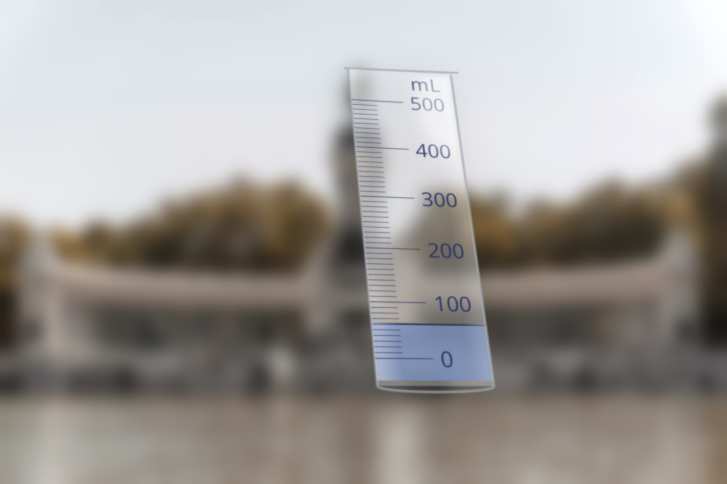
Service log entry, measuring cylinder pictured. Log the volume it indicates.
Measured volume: 60 mL
